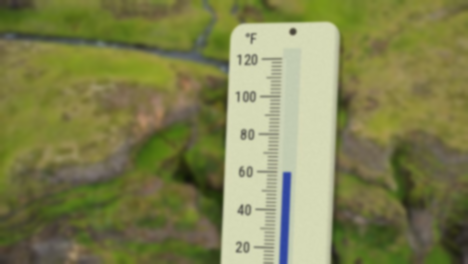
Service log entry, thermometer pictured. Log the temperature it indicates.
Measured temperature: 60 °F
